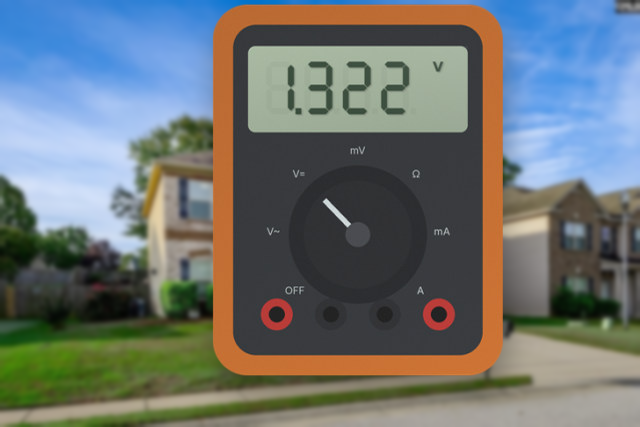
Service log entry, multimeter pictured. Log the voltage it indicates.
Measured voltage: 1.322 V
